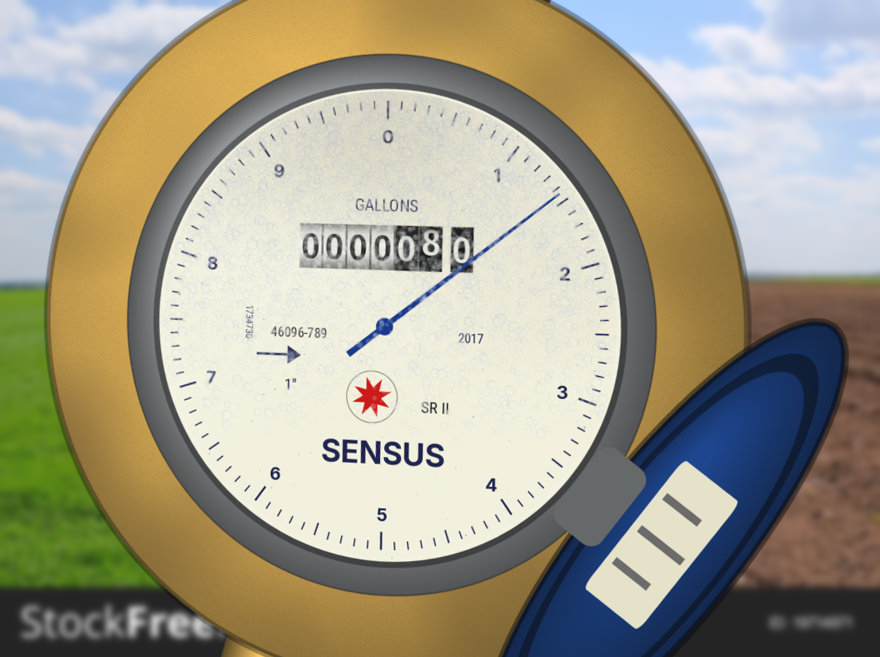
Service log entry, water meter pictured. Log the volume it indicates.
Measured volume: 81.4 gal
